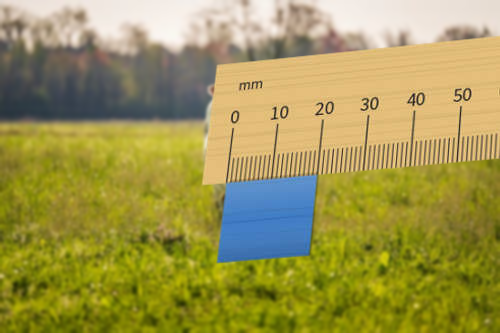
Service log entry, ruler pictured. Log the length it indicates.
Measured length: 20 mm
